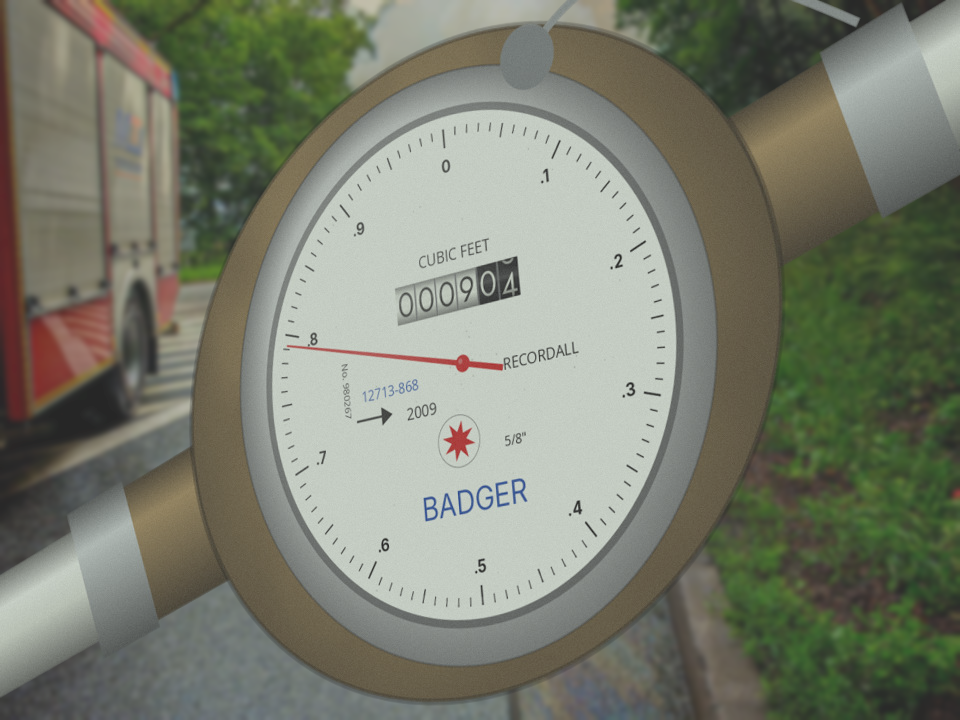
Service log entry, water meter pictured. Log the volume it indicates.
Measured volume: 903.79 ft³
